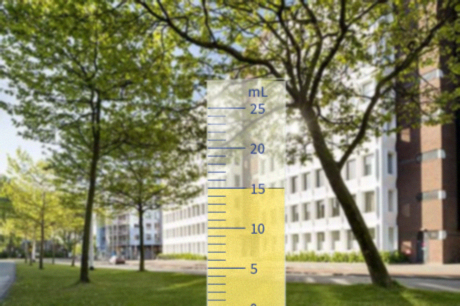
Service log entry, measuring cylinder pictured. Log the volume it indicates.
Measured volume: 15 mL
